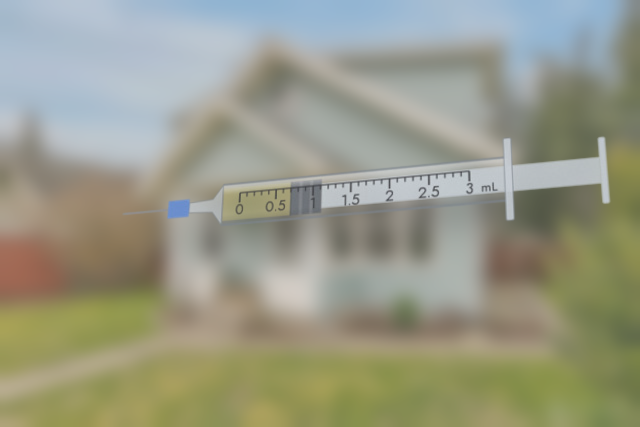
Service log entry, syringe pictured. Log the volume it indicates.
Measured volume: 0.7 mL
